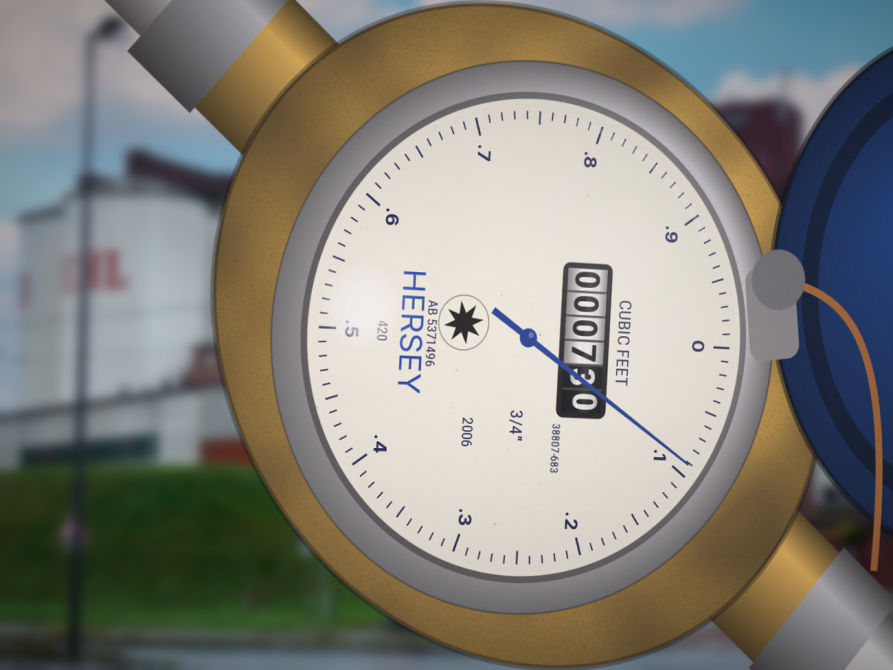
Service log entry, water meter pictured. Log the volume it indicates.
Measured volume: 730.09 ft³
